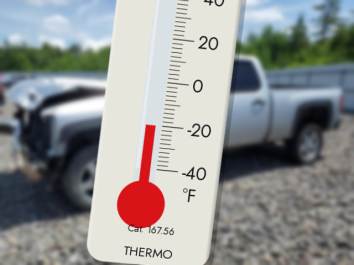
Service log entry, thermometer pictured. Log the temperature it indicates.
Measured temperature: -20 °F
